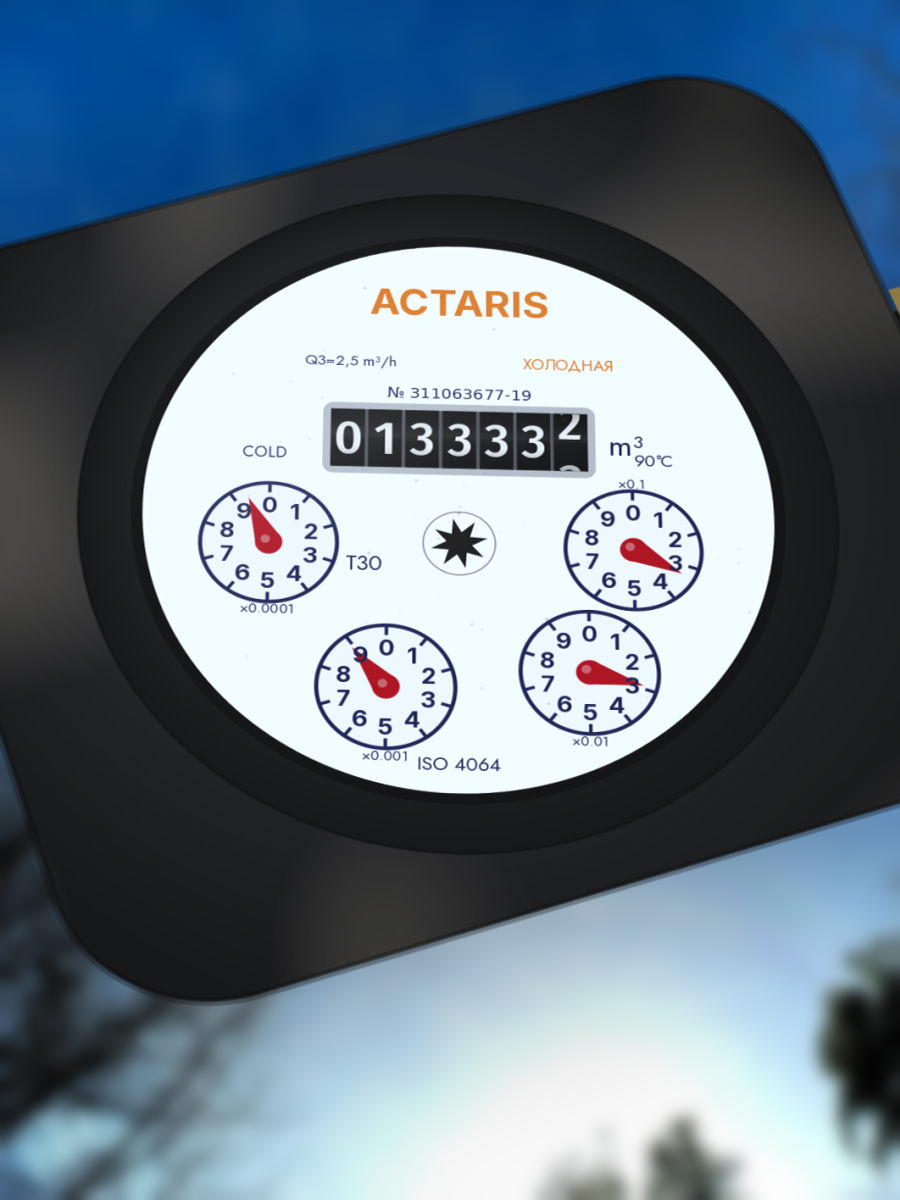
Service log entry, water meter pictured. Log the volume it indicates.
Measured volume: 133332.3289 m³
